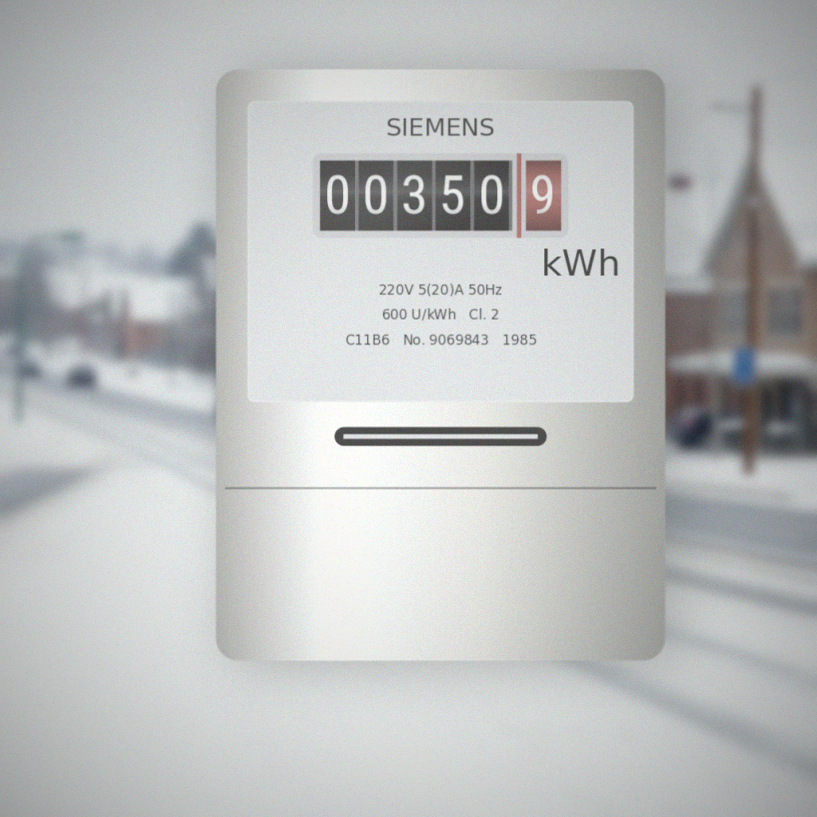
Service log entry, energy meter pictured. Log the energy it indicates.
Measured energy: 350.9 kWh
